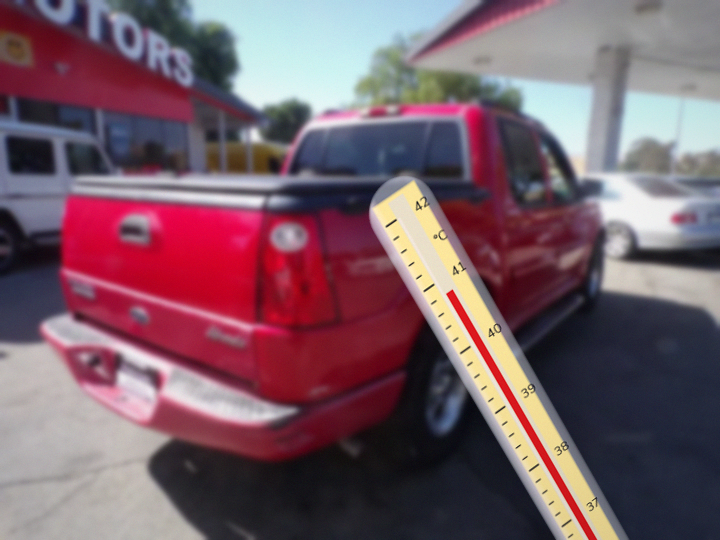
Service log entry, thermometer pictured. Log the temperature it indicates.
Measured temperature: 40.8 °C
